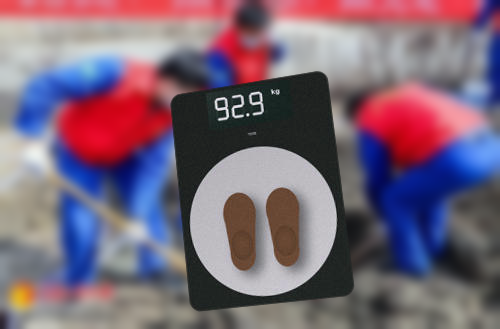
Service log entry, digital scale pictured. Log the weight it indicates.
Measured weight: 92.9 kg
